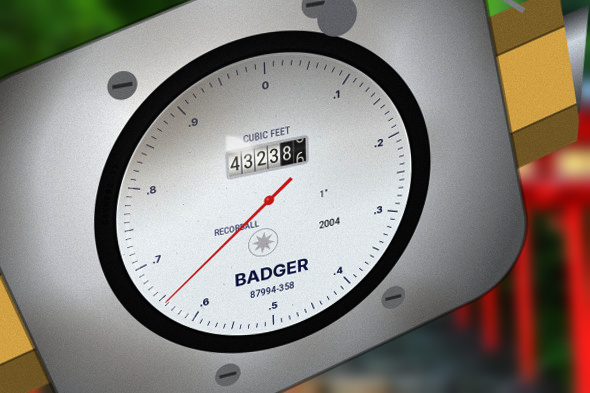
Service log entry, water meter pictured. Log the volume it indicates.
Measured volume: 432385.64 ft³
